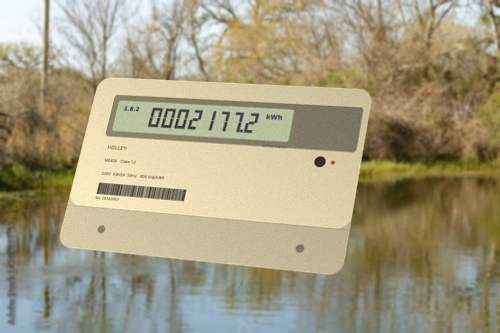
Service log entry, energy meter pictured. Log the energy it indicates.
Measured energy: 2177.2 kWh
